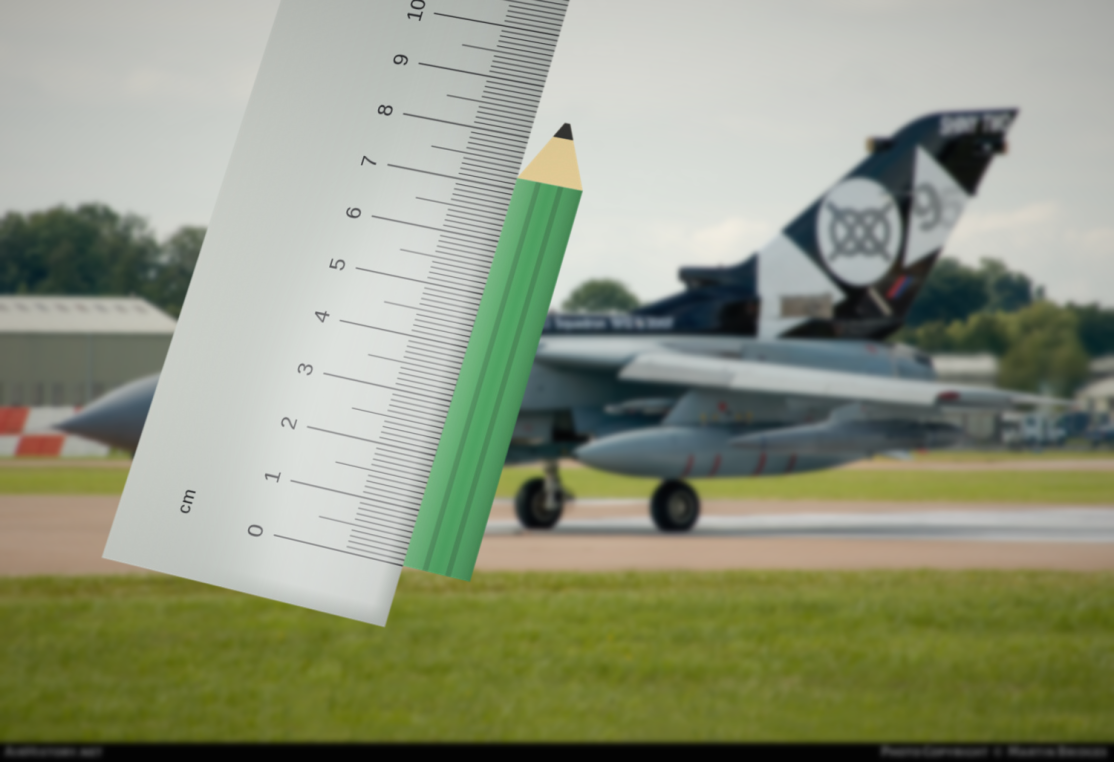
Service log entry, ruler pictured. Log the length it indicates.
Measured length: 8.4 cm
